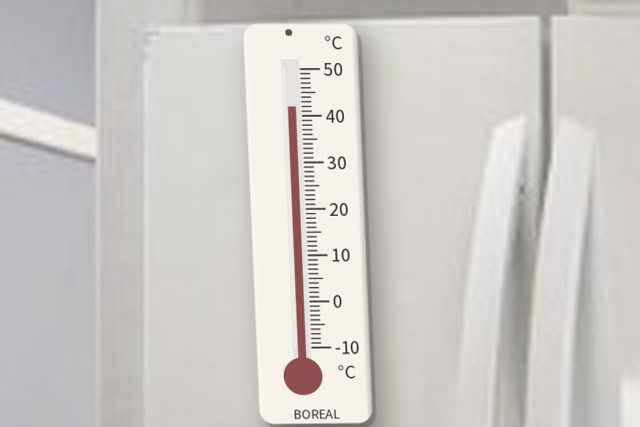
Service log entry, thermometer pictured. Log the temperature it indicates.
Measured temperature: 42 °C
